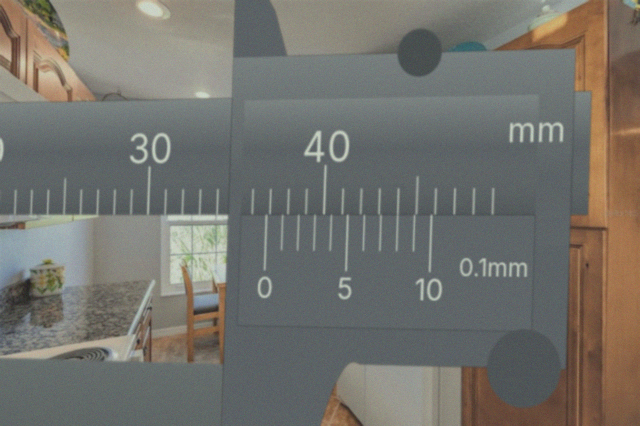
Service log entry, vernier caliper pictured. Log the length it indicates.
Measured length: 36.8 mm
